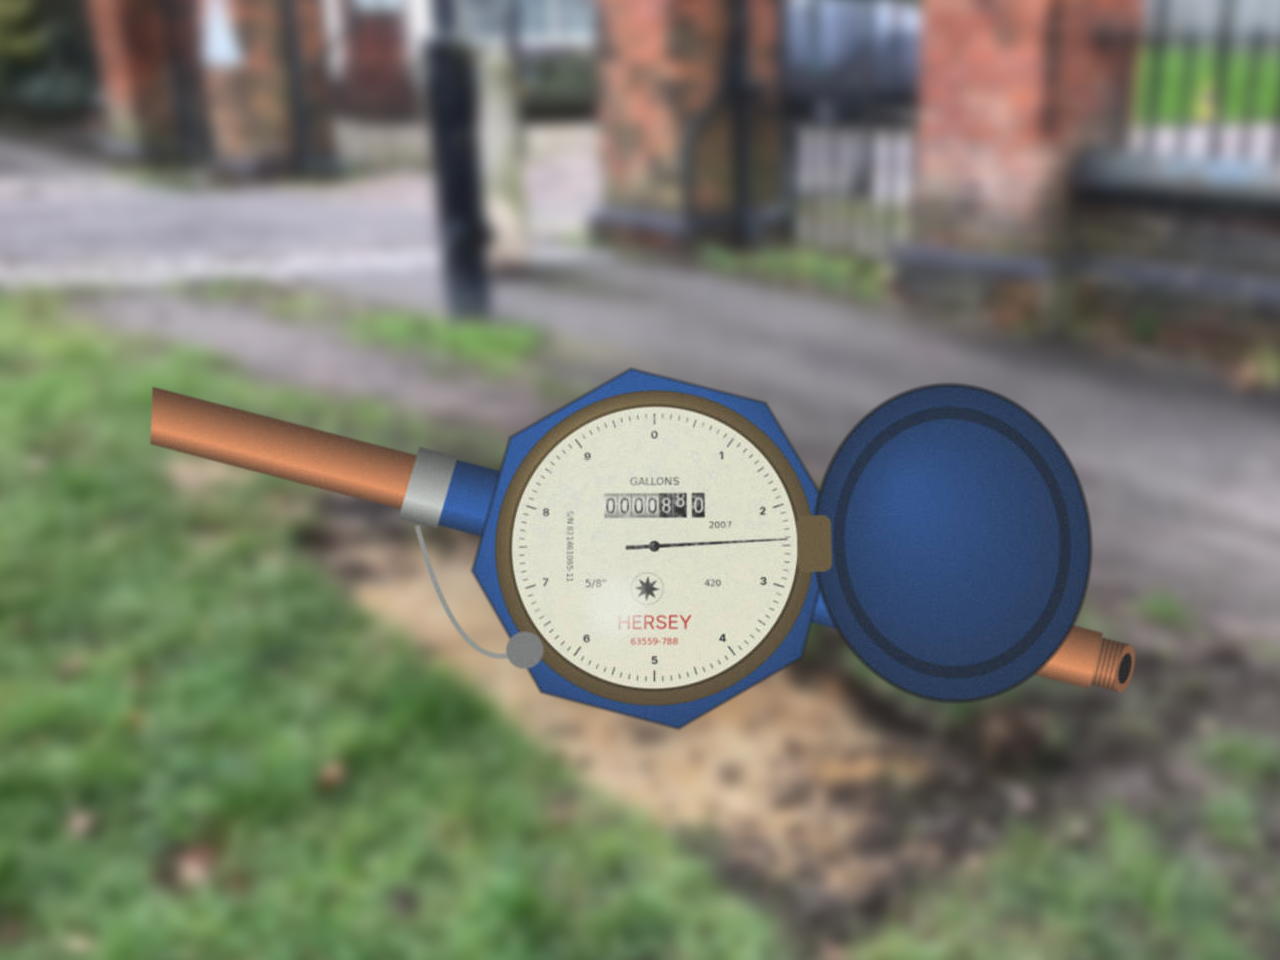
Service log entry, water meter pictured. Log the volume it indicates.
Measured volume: 882.4 gal
